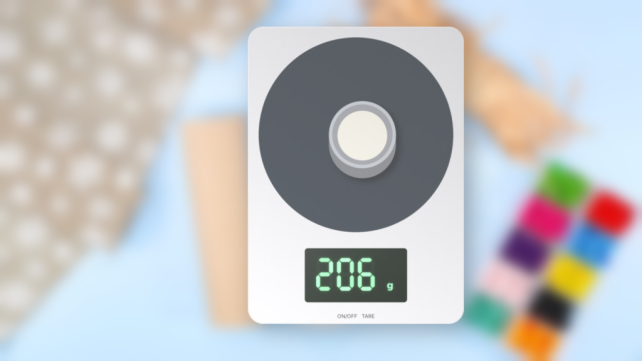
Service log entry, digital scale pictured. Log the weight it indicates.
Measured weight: 206 g
